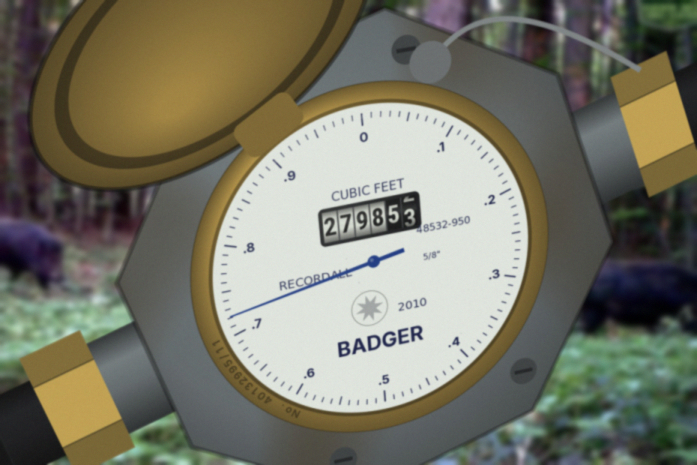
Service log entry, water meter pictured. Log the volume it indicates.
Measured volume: 279852.72 ft³
